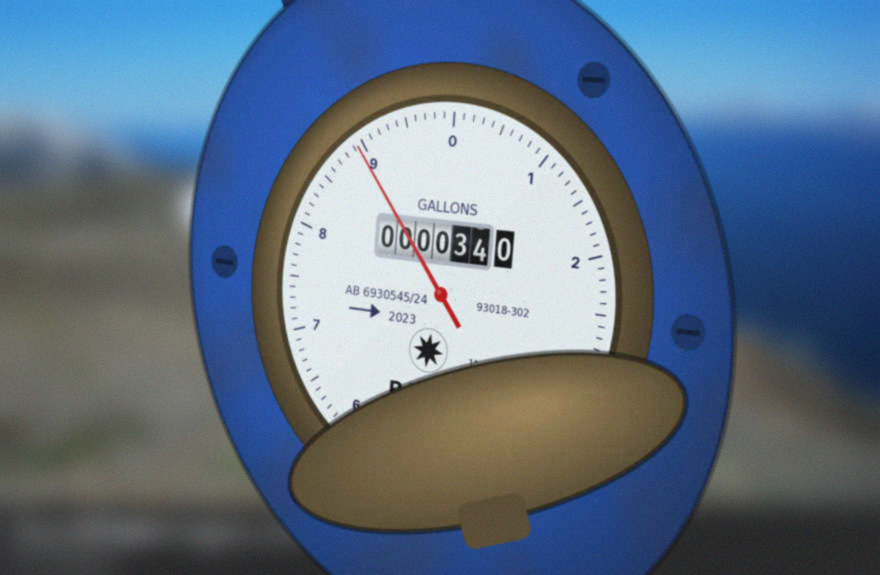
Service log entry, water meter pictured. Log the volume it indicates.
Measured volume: 338.9 gal
